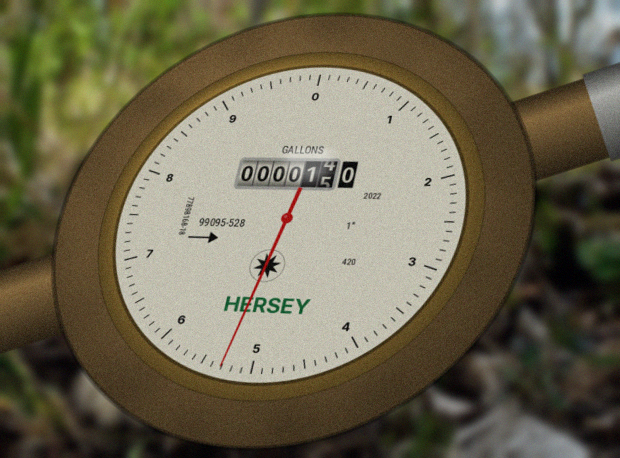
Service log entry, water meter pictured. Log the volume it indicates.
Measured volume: 145.3 gal
